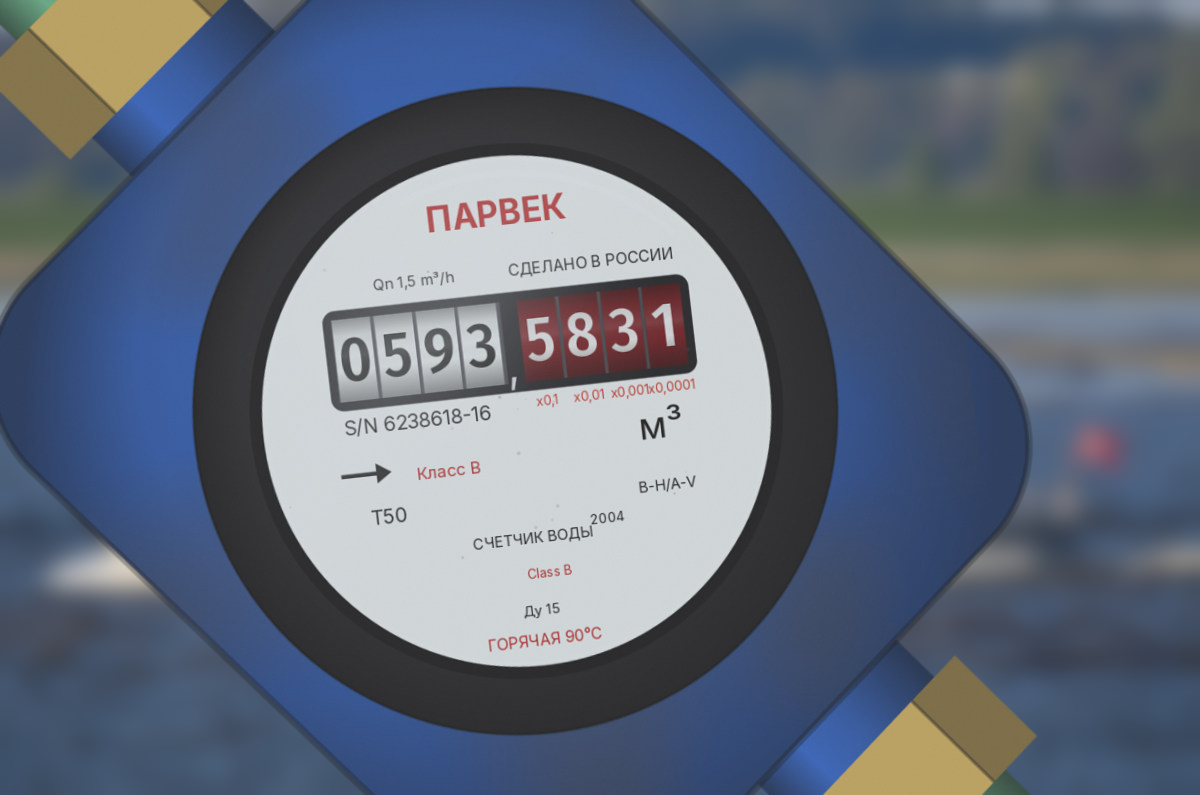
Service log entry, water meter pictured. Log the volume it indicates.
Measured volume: 593.5831 m³
